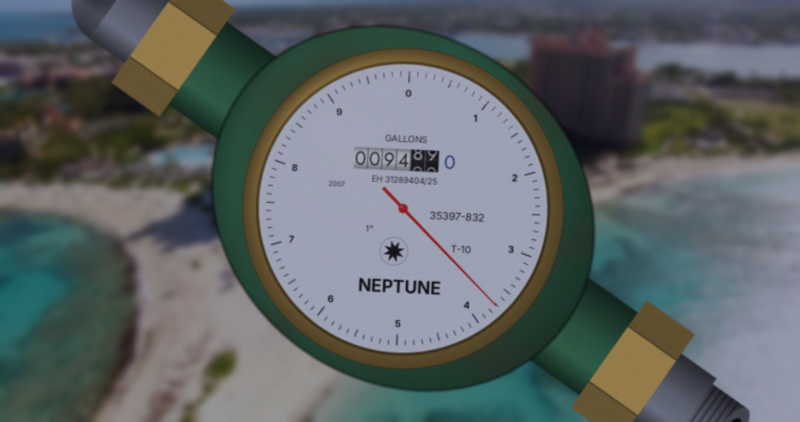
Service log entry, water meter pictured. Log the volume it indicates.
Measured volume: 94893.7 gal
